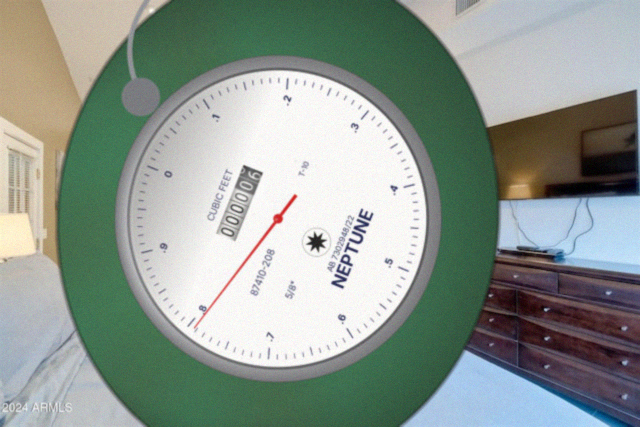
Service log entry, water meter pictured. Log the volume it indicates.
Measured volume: 5.79 ft³
